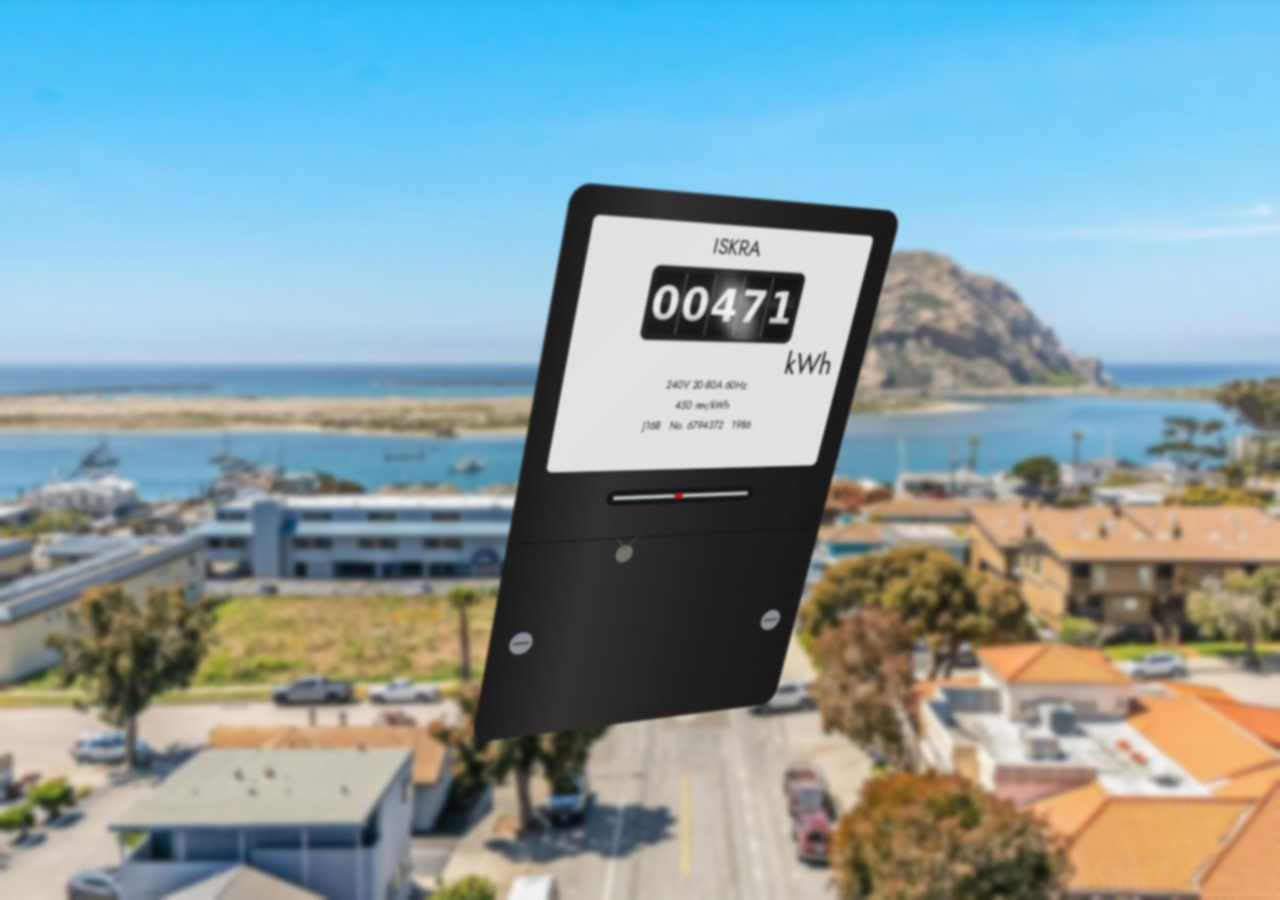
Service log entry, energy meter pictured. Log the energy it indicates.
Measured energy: 471 kWh
